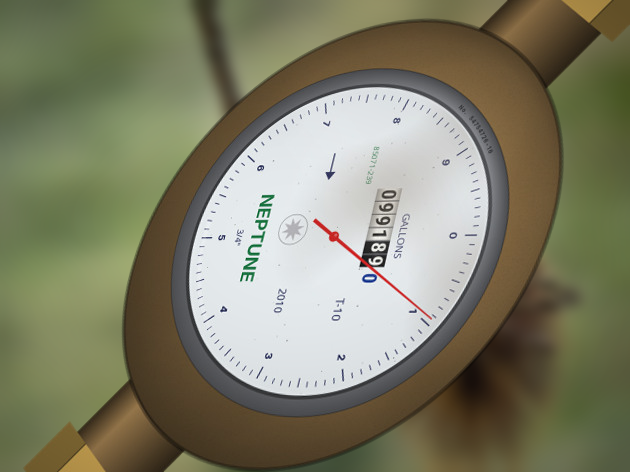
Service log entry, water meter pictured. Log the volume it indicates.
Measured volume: 991890.9 gal
